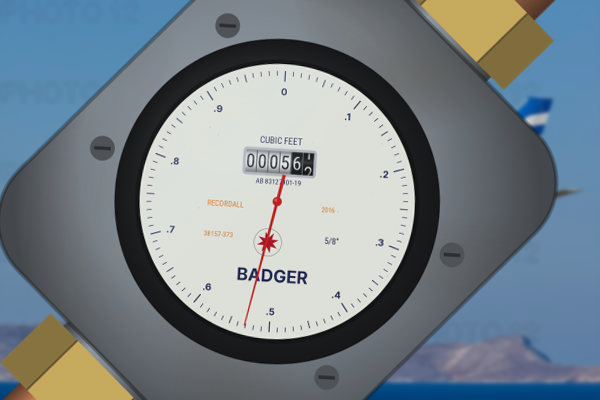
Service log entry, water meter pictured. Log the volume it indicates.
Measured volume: 561.53 ft³
